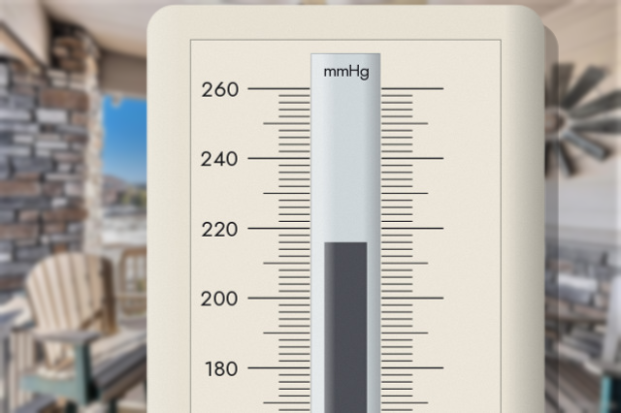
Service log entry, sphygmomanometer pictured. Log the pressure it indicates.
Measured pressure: 216 mmHg
